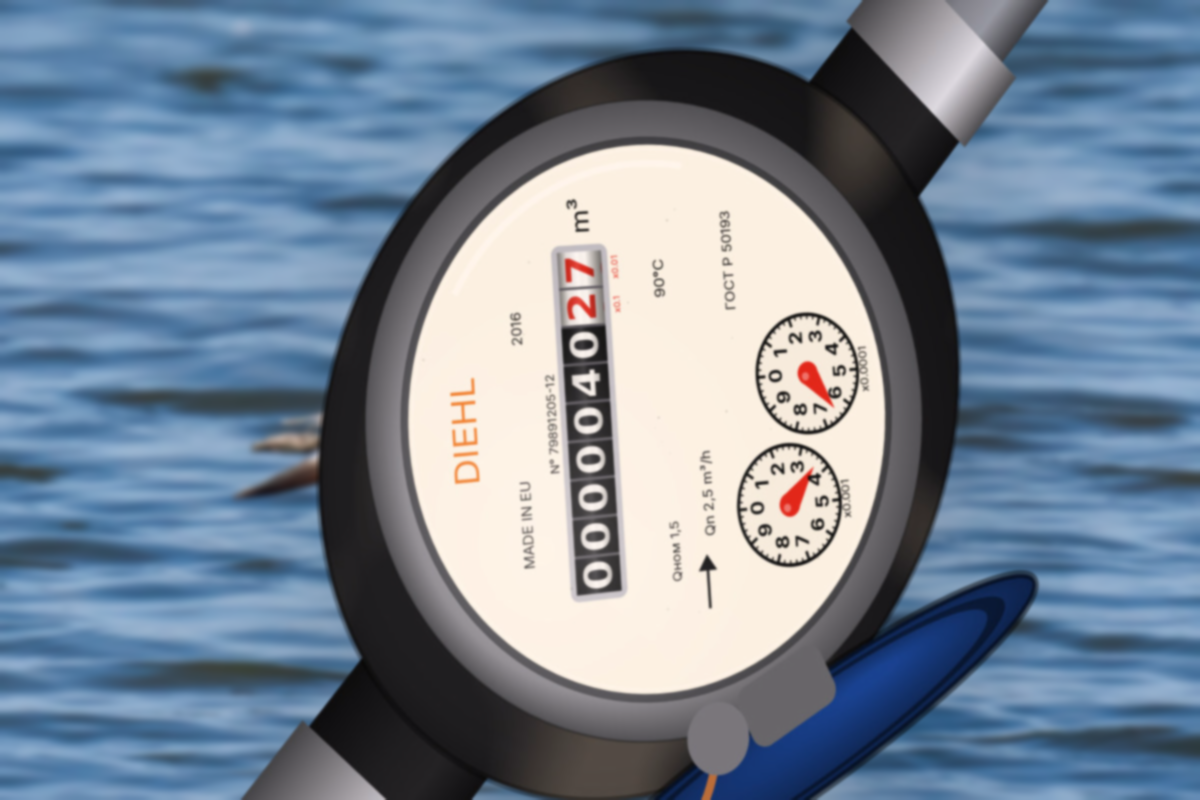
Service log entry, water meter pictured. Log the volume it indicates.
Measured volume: 40.2736 m³
